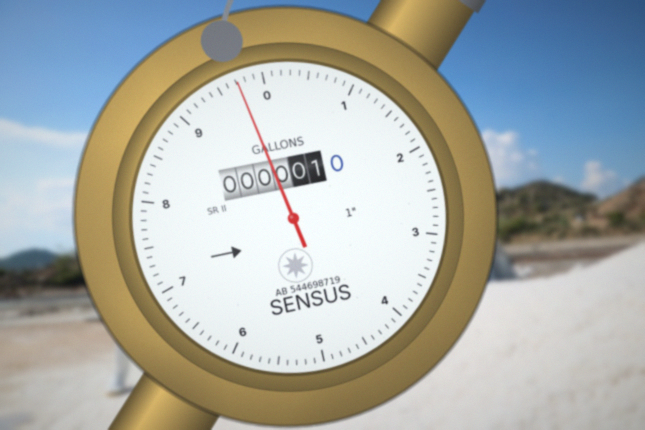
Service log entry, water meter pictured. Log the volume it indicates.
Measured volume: 9.7 gal
